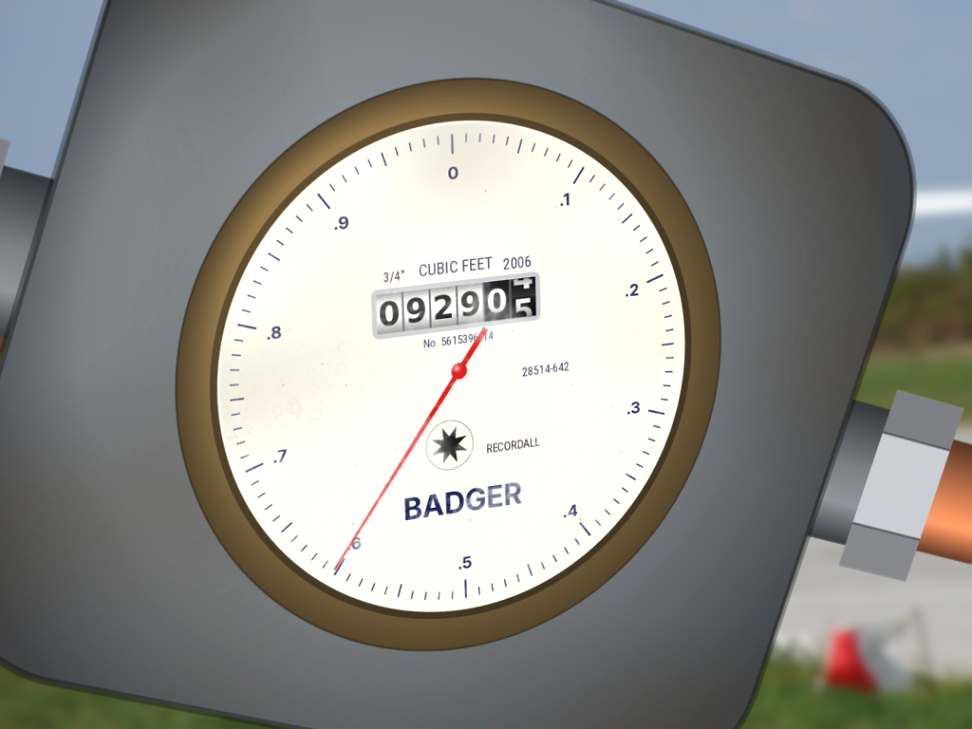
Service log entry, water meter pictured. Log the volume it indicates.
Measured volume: 92904.60 ft³
